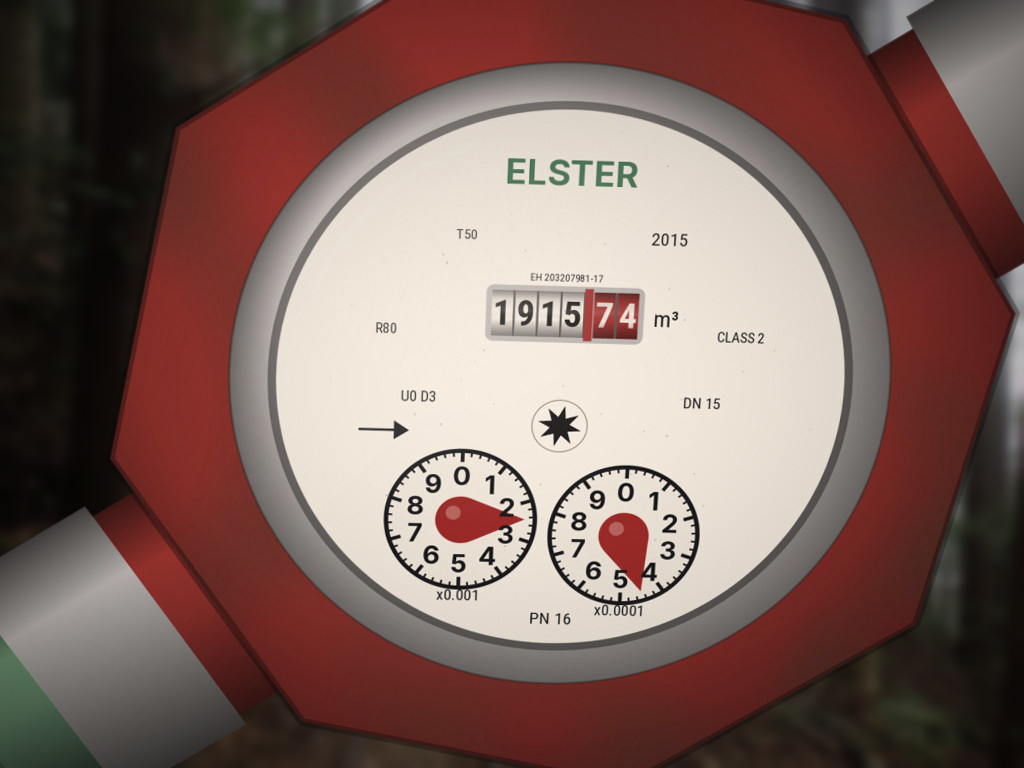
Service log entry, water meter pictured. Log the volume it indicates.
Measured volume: 1915.7424 m³
